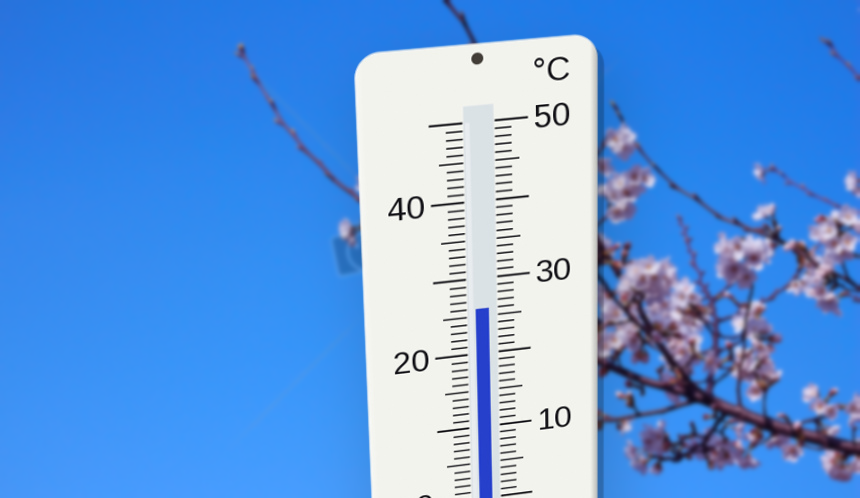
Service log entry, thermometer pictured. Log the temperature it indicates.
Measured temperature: 26 °C
